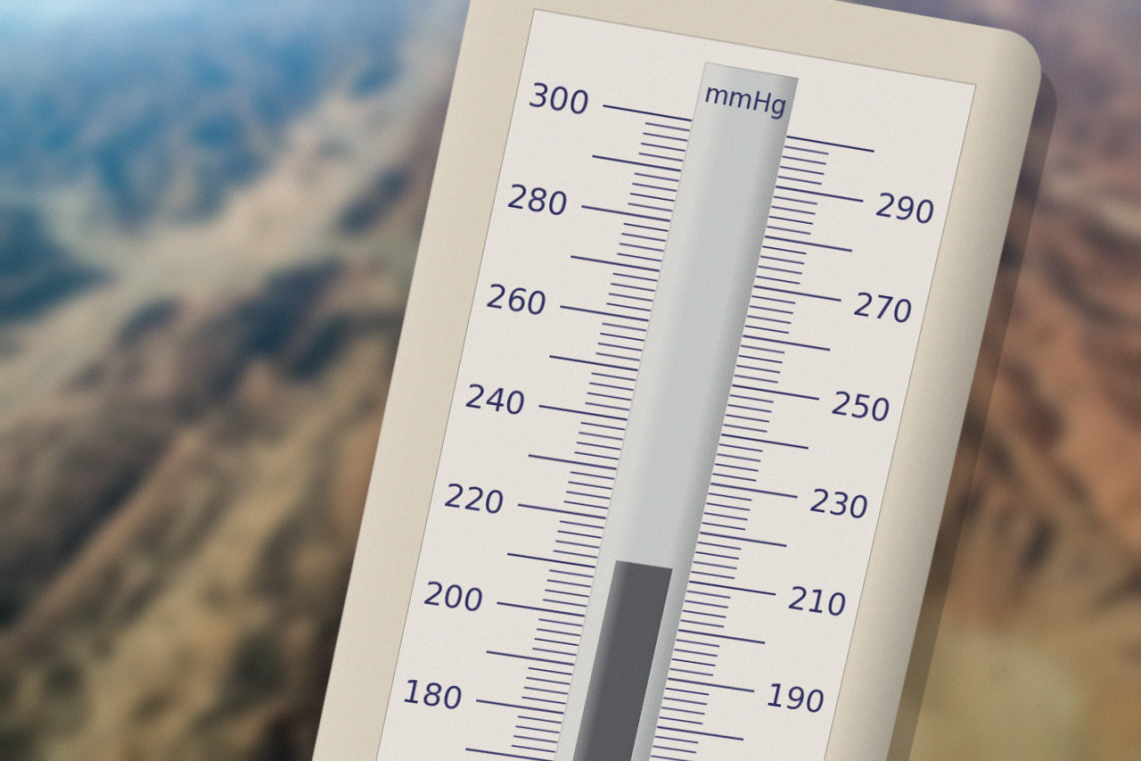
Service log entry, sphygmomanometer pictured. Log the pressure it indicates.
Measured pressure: 212 mmHg
